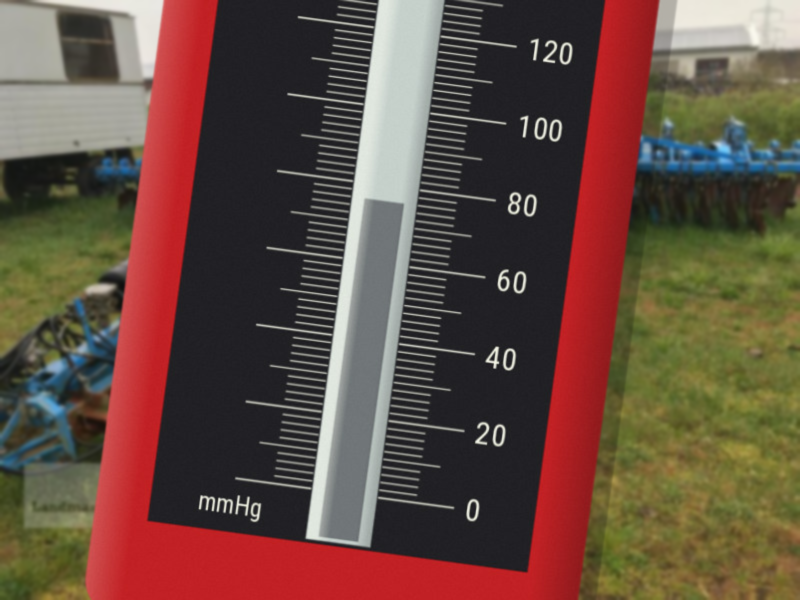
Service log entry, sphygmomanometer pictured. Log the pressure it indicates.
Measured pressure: 76 mmHg
